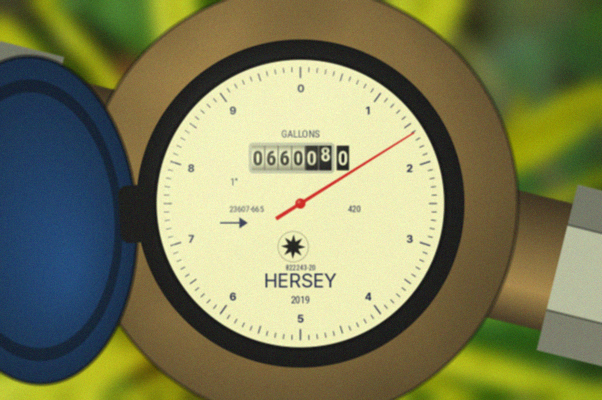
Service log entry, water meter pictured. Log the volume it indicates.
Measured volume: 660081.6 gal
